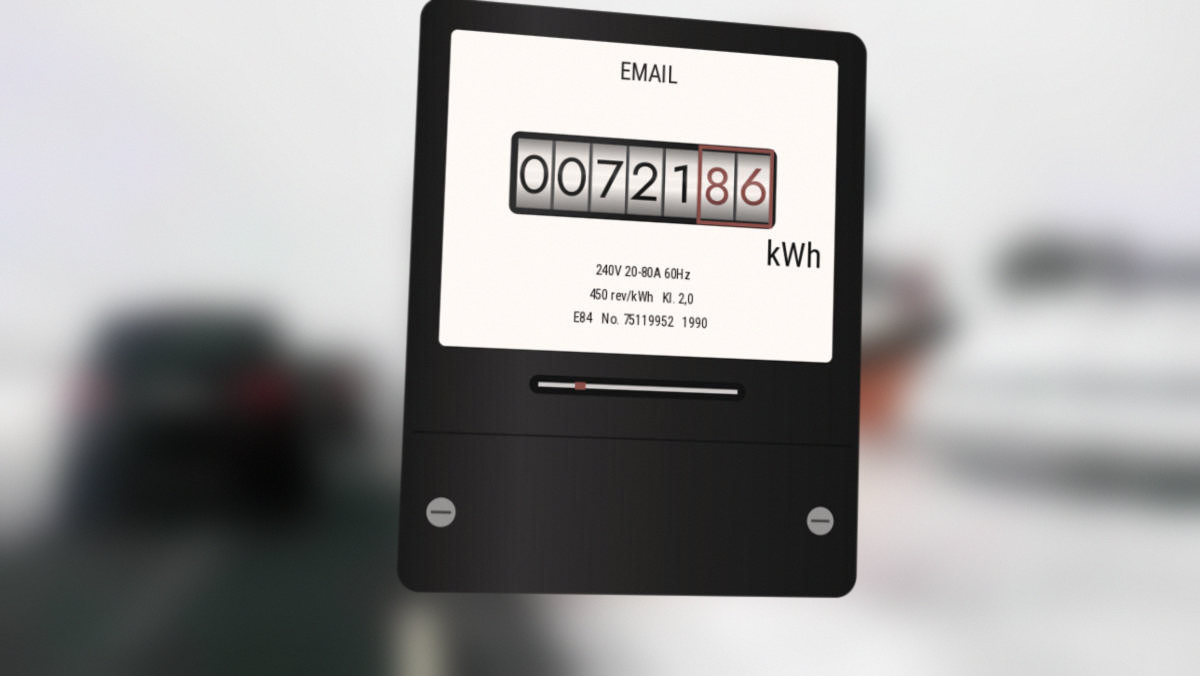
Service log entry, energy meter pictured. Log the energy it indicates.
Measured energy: 721.86 kWh
